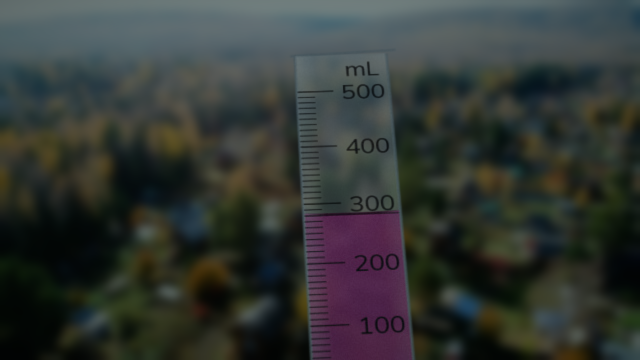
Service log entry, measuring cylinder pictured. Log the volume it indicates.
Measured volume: 280 mL
